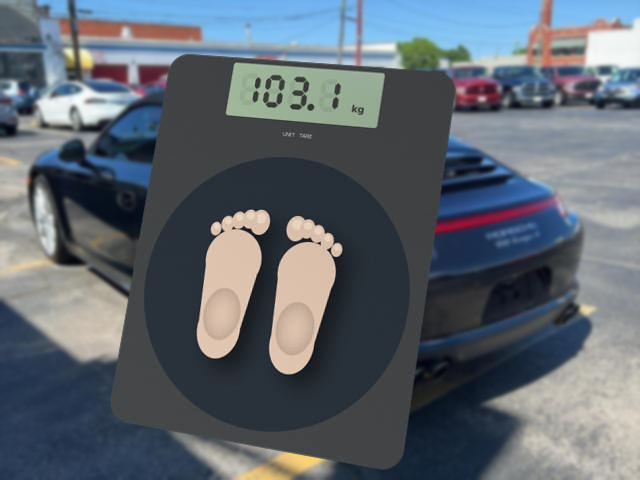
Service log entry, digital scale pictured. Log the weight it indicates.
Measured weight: 103.1 kg
